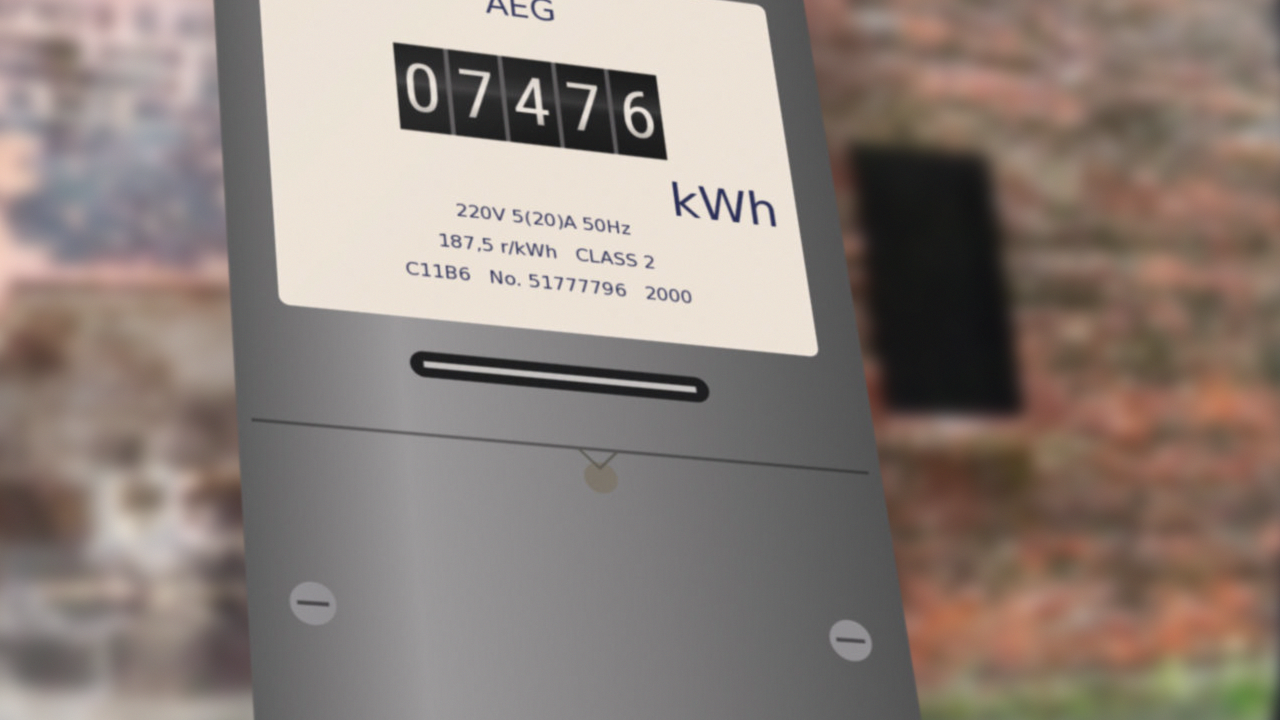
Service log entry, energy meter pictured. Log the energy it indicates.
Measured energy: 7476 kWh
